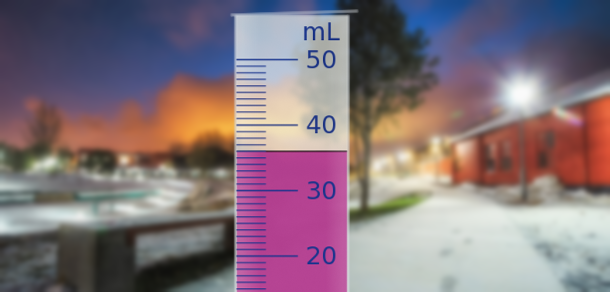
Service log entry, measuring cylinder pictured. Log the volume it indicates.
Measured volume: 36 mL
